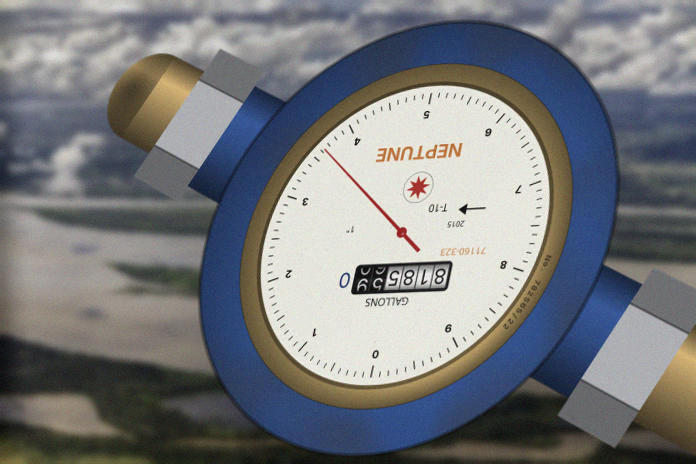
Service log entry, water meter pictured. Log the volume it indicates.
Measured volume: 8185593.6 gal
